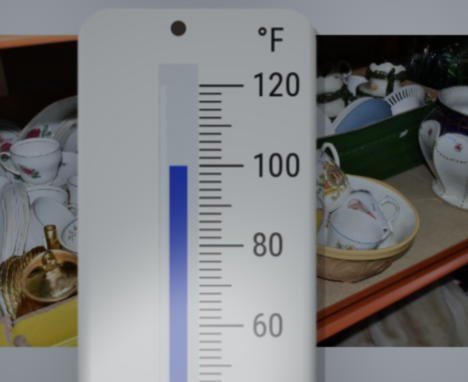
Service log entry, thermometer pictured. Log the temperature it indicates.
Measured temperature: 100 °F
